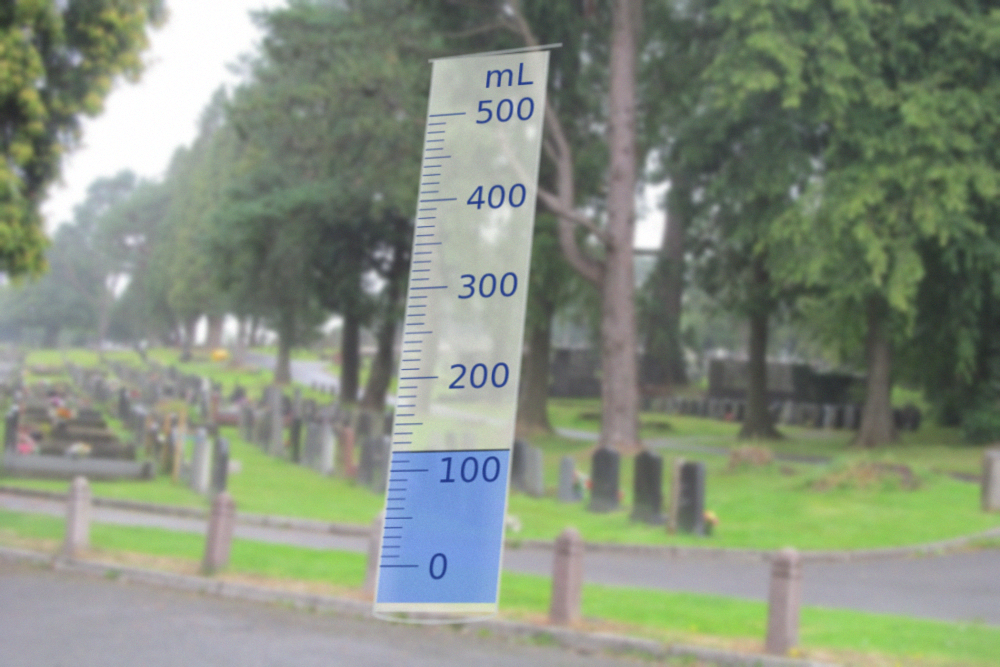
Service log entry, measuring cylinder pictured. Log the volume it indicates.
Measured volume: 120 mL
